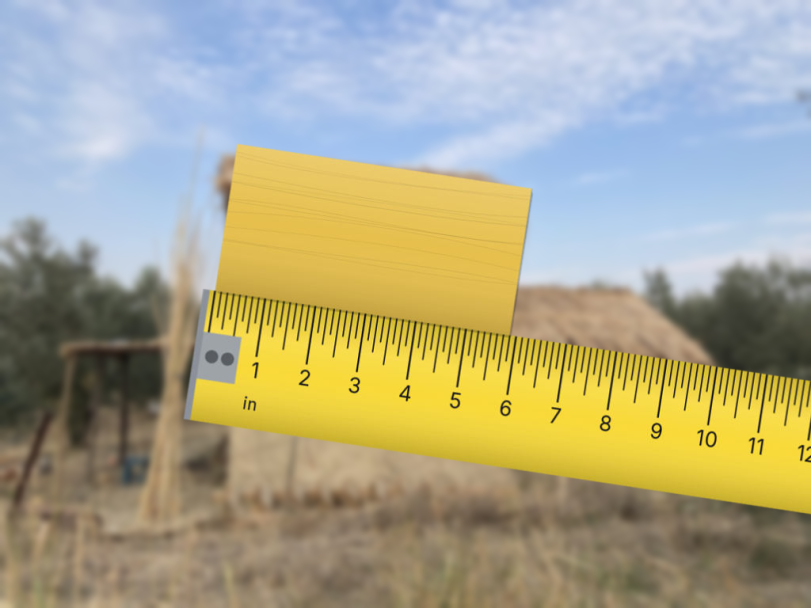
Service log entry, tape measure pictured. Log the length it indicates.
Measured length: 5.875 in
